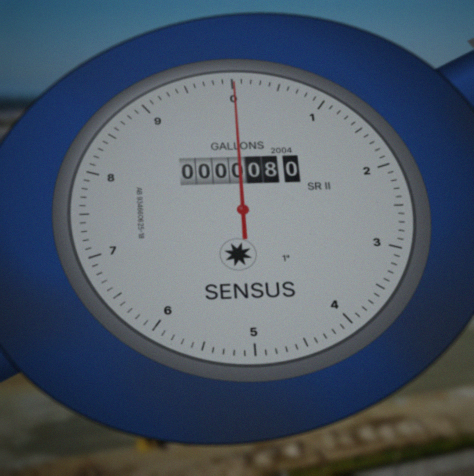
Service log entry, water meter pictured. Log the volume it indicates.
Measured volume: 80.0 gal
